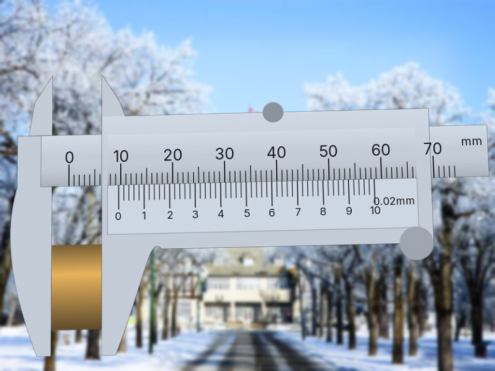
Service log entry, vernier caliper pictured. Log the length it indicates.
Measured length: 9.6 mm
